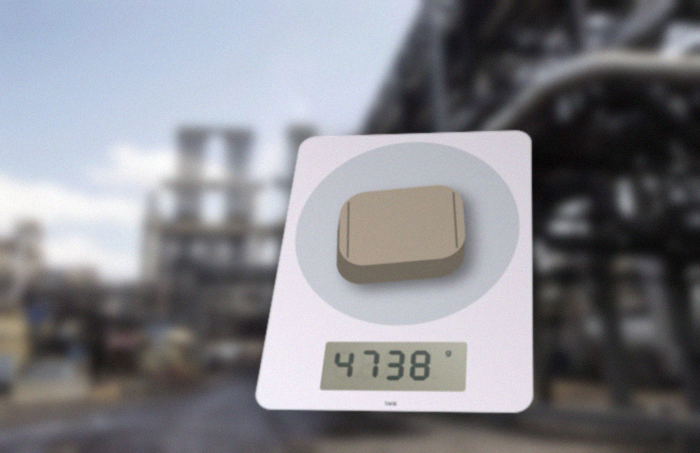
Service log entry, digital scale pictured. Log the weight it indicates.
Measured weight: 4738 g
